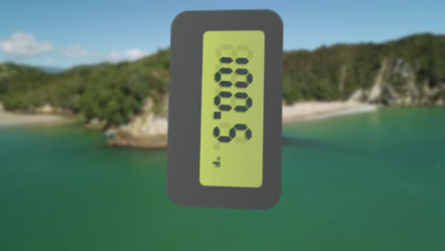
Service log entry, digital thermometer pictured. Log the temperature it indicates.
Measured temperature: 100.5 °F
